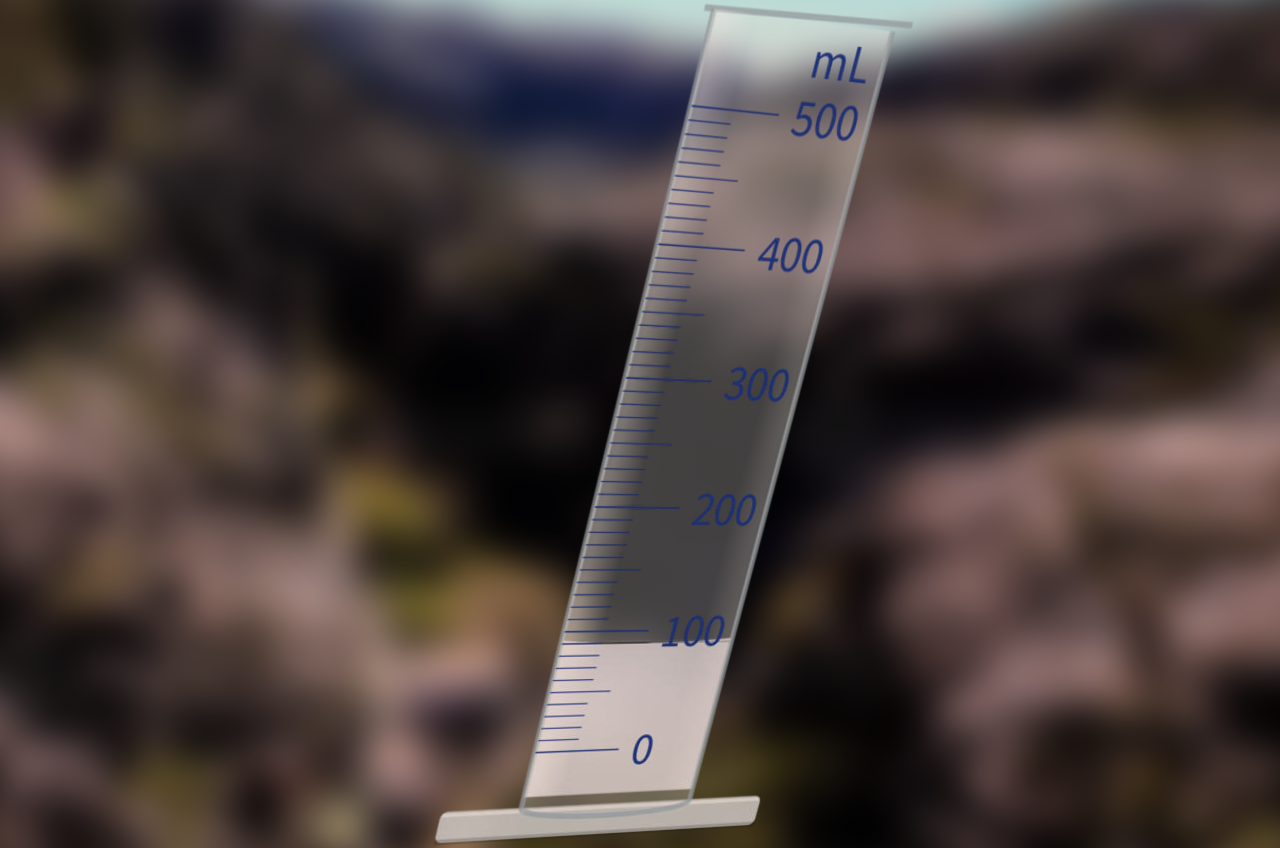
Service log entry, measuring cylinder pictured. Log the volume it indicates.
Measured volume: 90 mL
